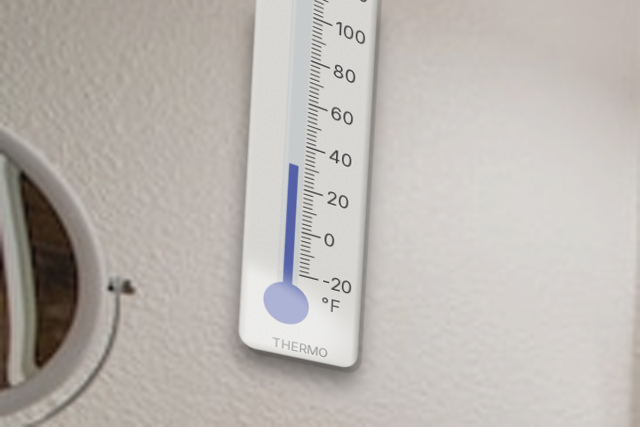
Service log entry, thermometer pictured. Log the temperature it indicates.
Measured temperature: 30 °F
